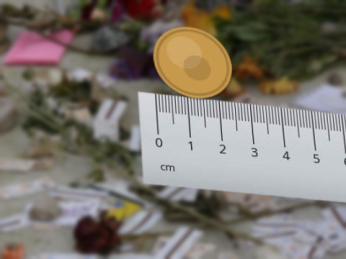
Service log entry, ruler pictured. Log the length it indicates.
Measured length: 2.5 cm
